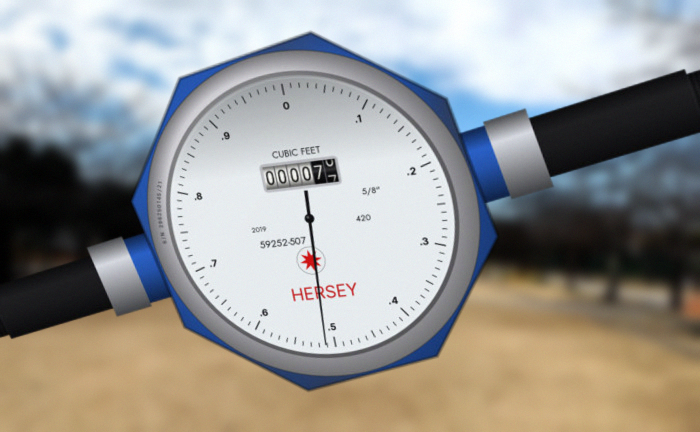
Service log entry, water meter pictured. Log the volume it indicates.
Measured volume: 76.51 ft³
